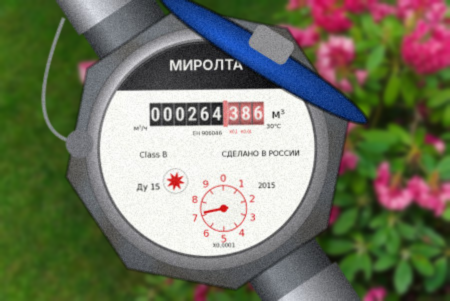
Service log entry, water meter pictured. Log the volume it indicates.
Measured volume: 264.3867 m³
